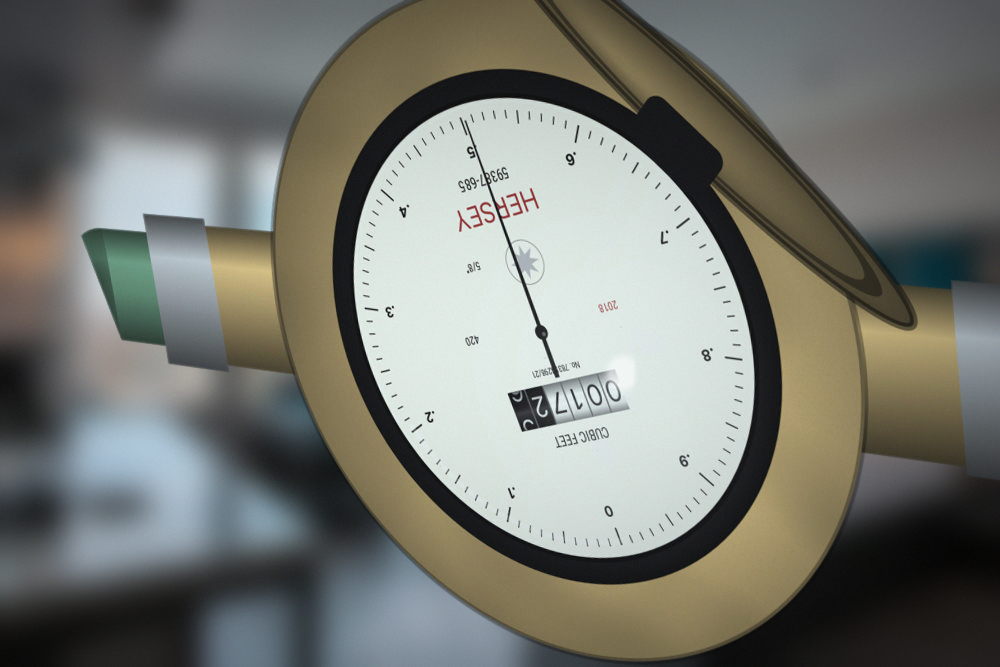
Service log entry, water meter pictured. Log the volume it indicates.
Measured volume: 1725.50 ft³
